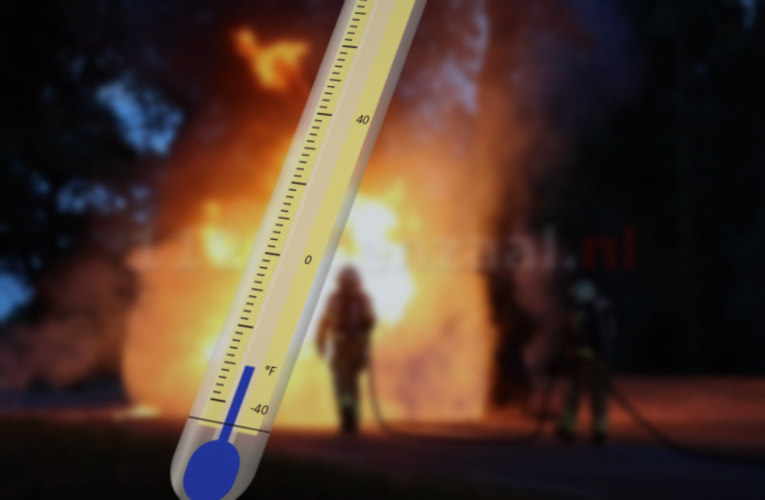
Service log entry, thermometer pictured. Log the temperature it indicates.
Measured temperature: -30 °F
